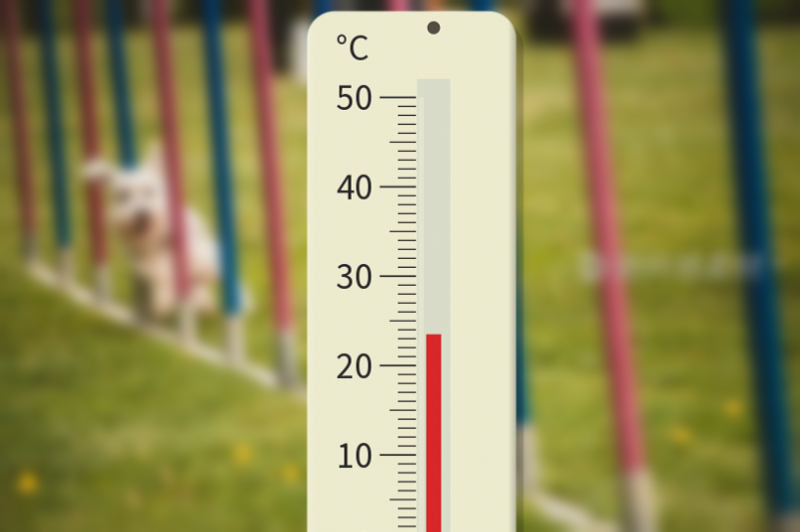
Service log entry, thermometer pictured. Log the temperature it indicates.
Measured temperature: 23.5 °C
